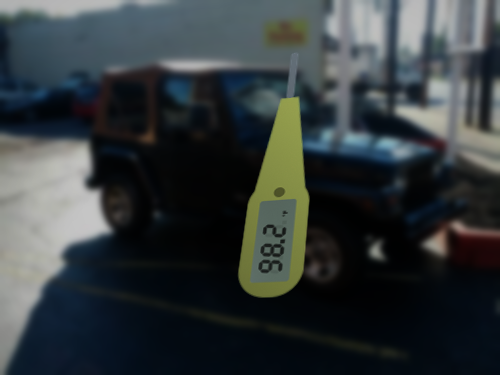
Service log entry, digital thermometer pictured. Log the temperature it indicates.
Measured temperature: 98.2 °F
